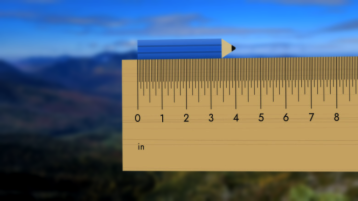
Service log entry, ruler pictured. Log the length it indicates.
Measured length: 4 in
